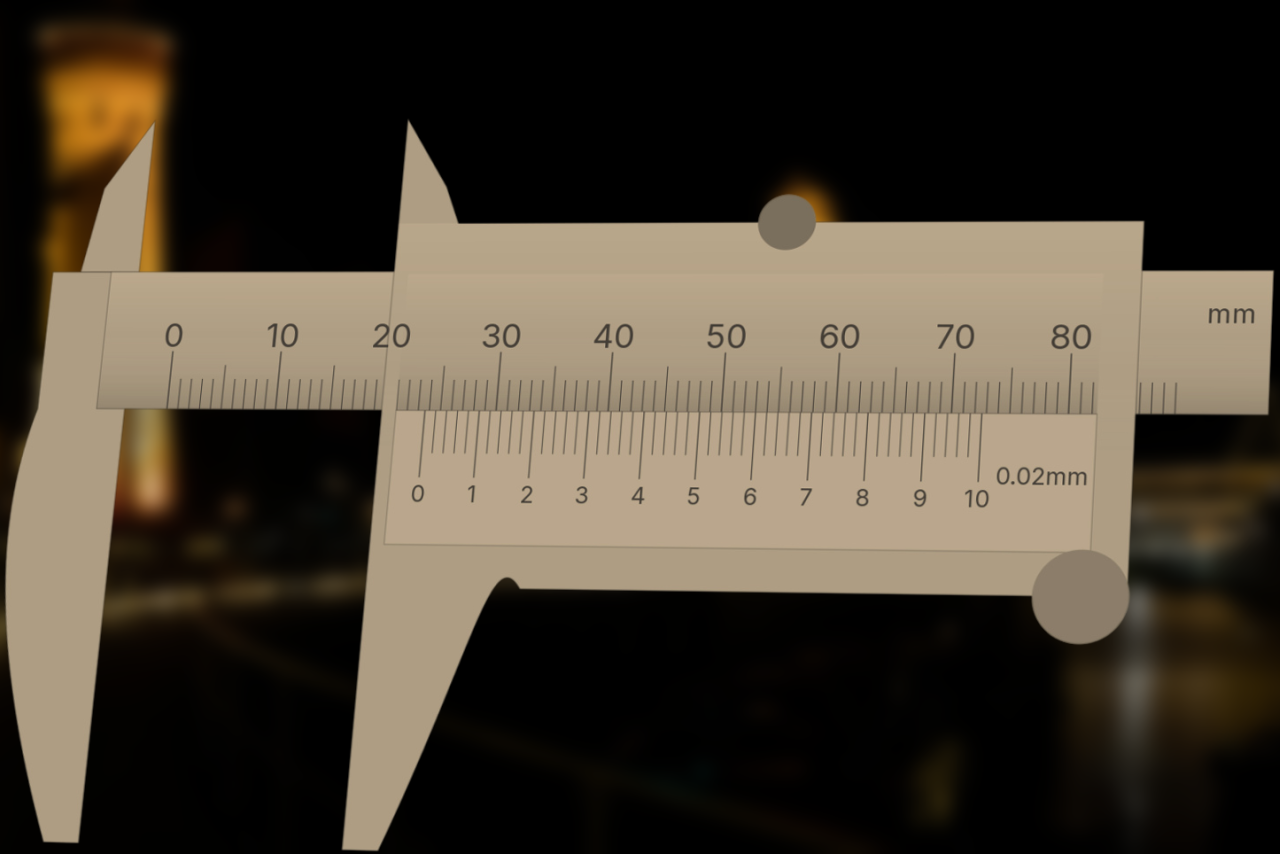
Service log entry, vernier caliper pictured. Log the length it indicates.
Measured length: 23.6 mm
